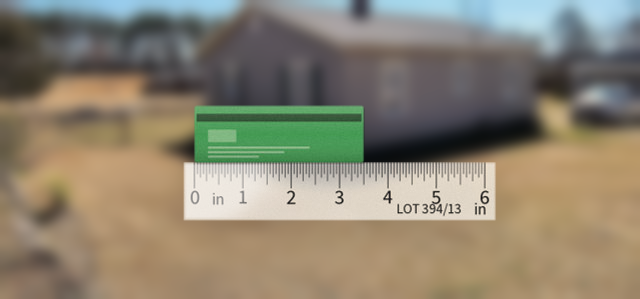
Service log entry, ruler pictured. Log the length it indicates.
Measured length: 3.5 in
